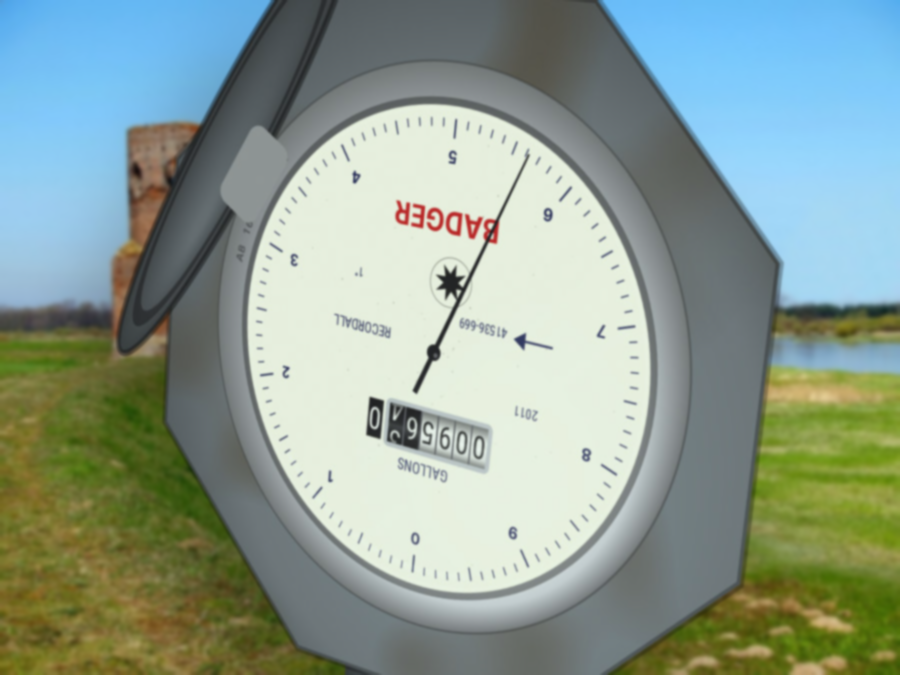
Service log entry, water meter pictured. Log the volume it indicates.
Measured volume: 95635.6 gal
